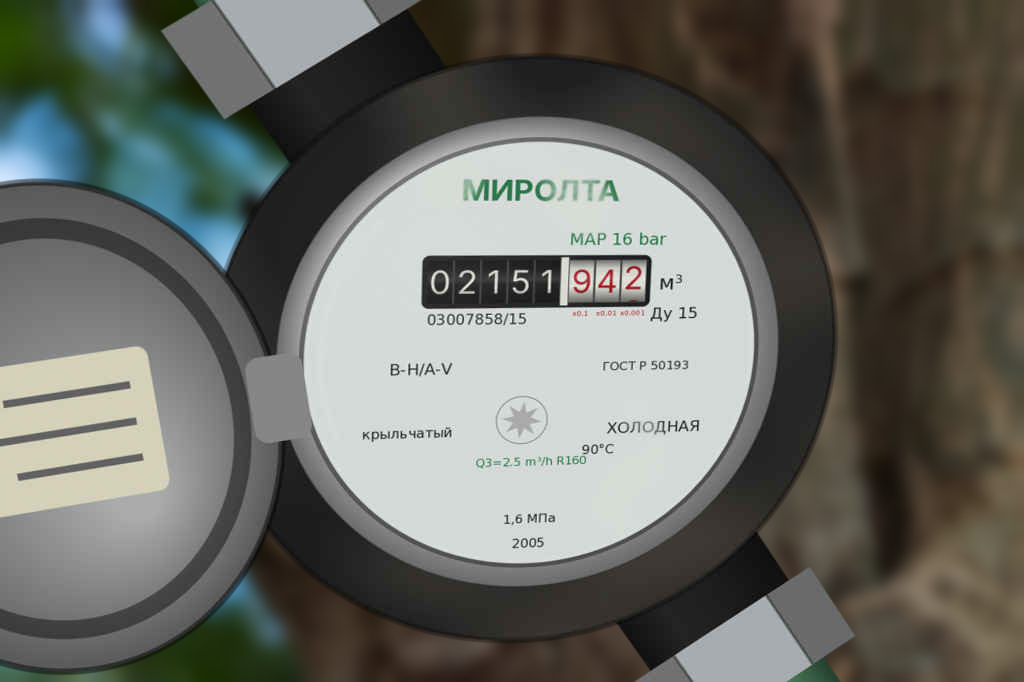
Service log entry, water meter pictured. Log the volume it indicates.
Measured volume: 2151.942 m³
